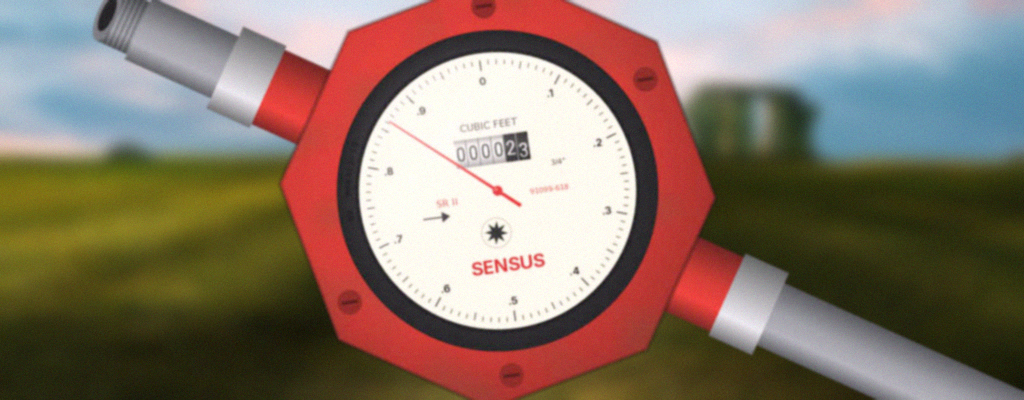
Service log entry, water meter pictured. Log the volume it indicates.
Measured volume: 22.86 ft³
